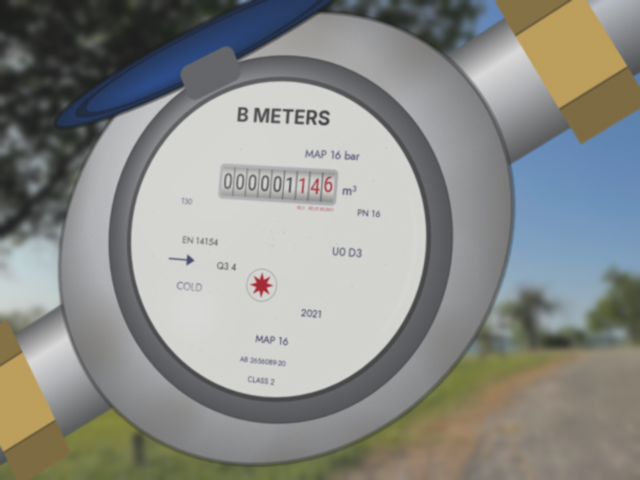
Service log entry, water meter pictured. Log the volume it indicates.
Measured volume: 1.146 m³
